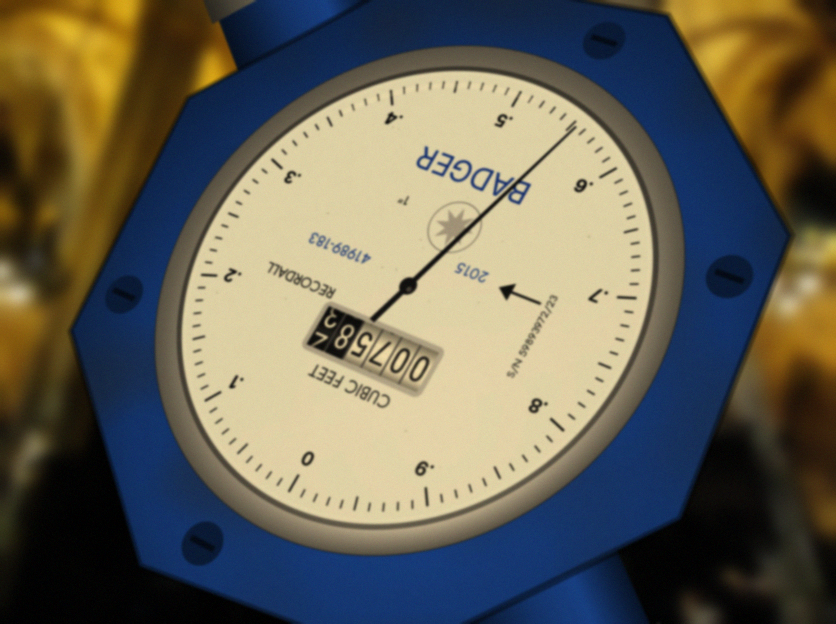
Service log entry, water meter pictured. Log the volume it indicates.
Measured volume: 7582.55 ft³
